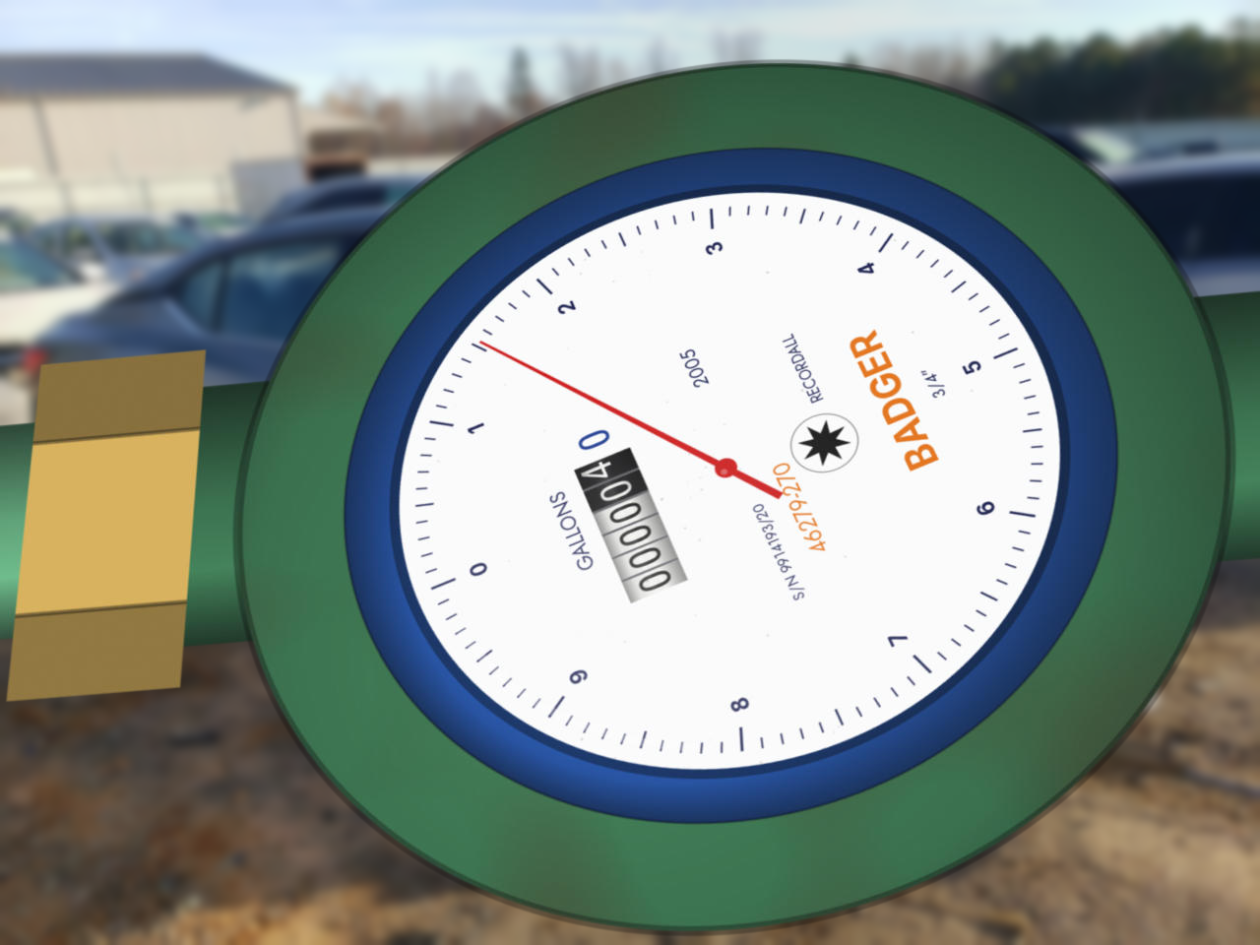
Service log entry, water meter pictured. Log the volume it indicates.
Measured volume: 41.5 gal
